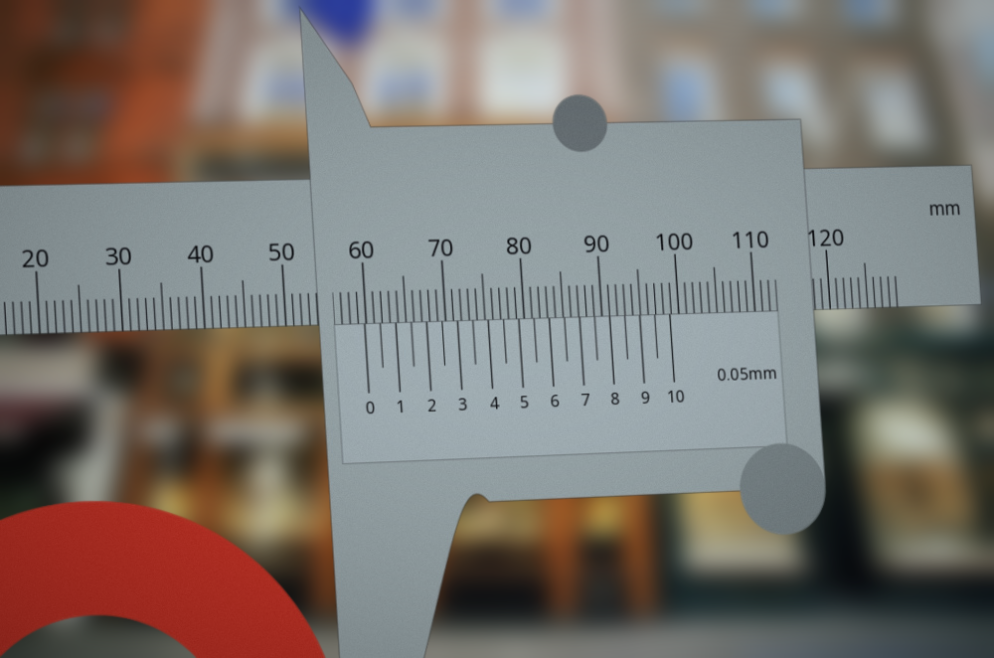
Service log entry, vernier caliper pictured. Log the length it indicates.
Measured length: 59.8 mm
